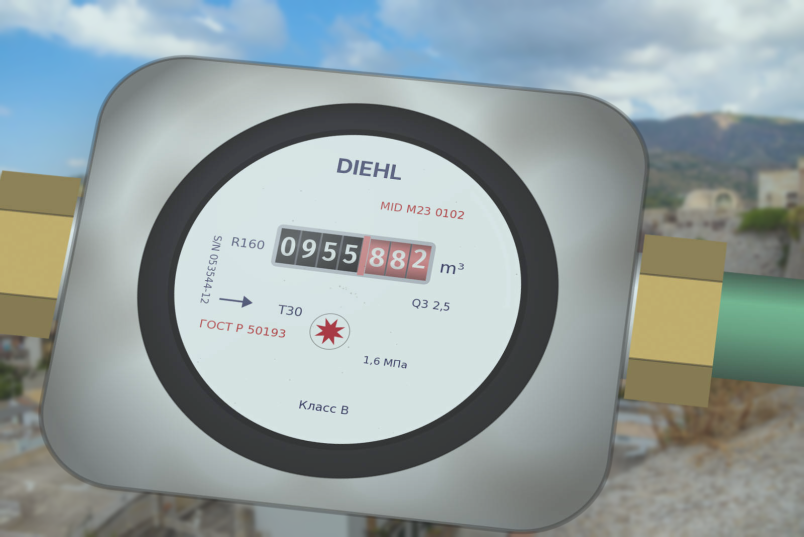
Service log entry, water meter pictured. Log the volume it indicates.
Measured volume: 955.882 m³
